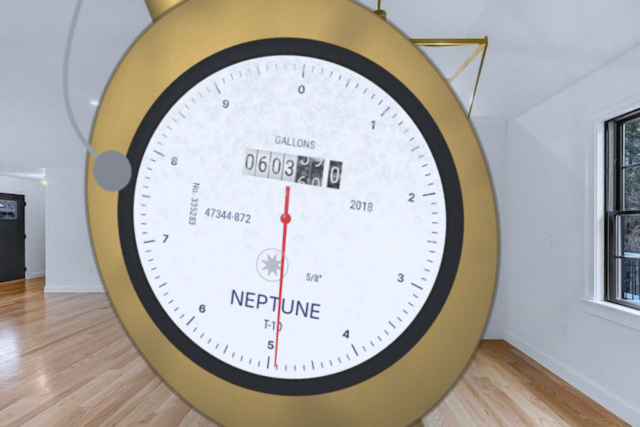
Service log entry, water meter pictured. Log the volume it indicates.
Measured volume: 603594.9 gal
